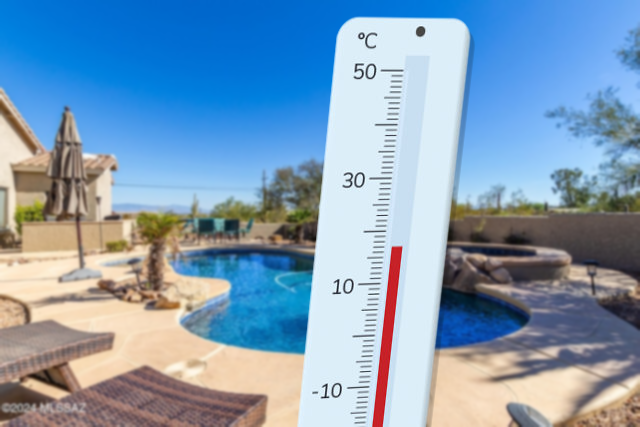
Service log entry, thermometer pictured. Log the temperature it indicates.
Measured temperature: 17 °C
